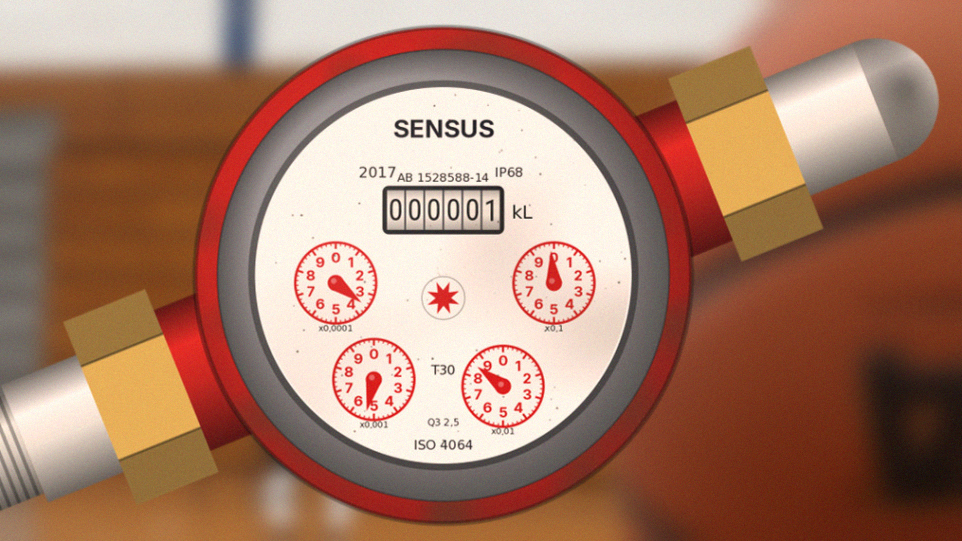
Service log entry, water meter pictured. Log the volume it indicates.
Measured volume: 0.9853 kL
